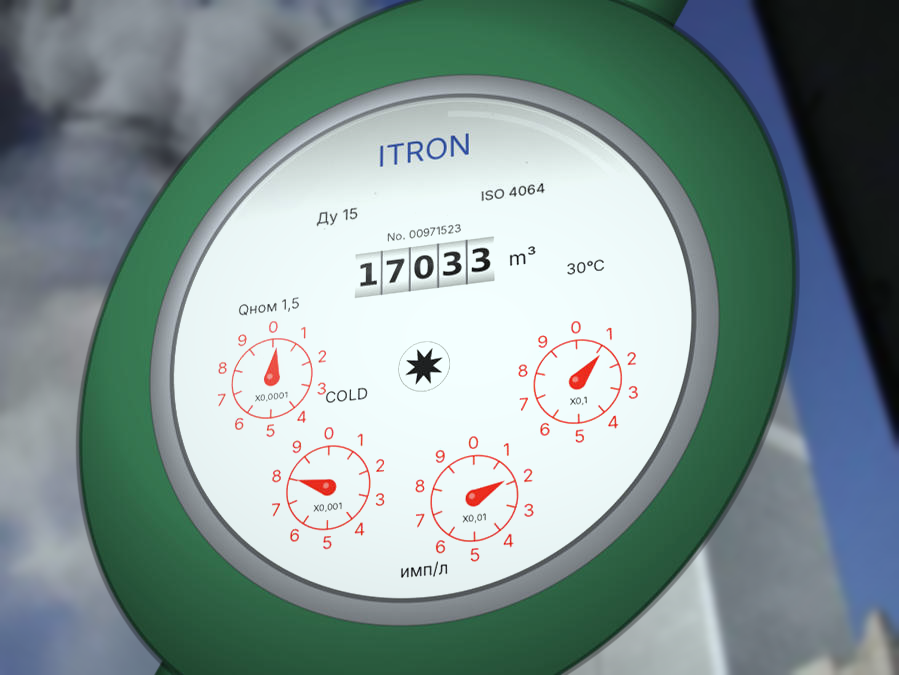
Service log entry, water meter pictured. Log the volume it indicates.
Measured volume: 17033.1180 m³
